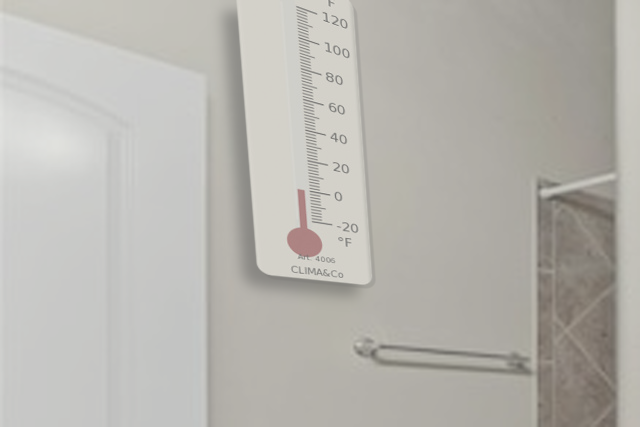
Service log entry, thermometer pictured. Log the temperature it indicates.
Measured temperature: 0 °F
